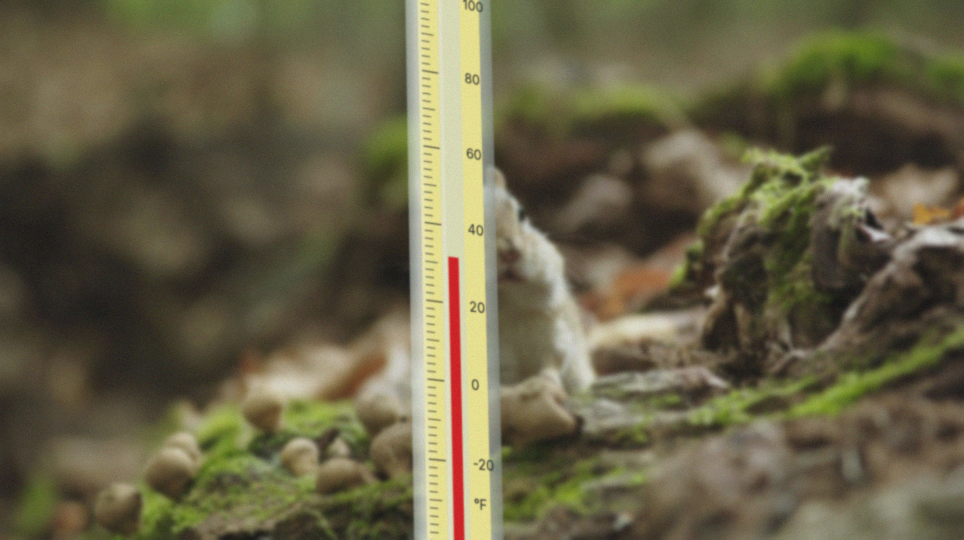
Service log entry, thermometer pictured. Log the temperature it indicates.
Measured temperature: 32 °F
